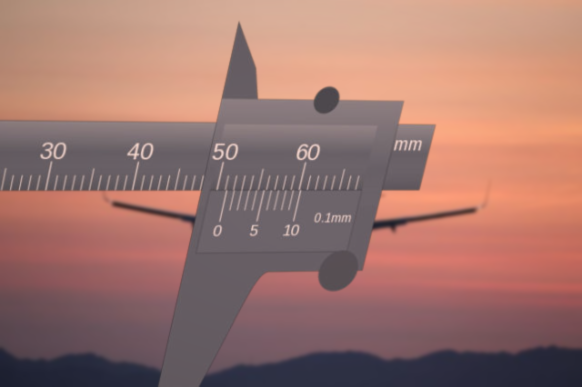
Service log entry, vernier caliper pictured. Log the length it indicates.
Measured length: 51.2 mm
